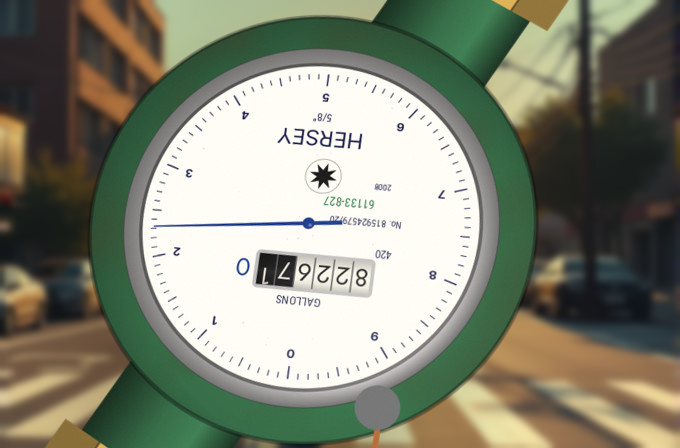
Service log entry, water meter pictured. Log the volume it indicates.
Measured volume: 8226712.3 gal
